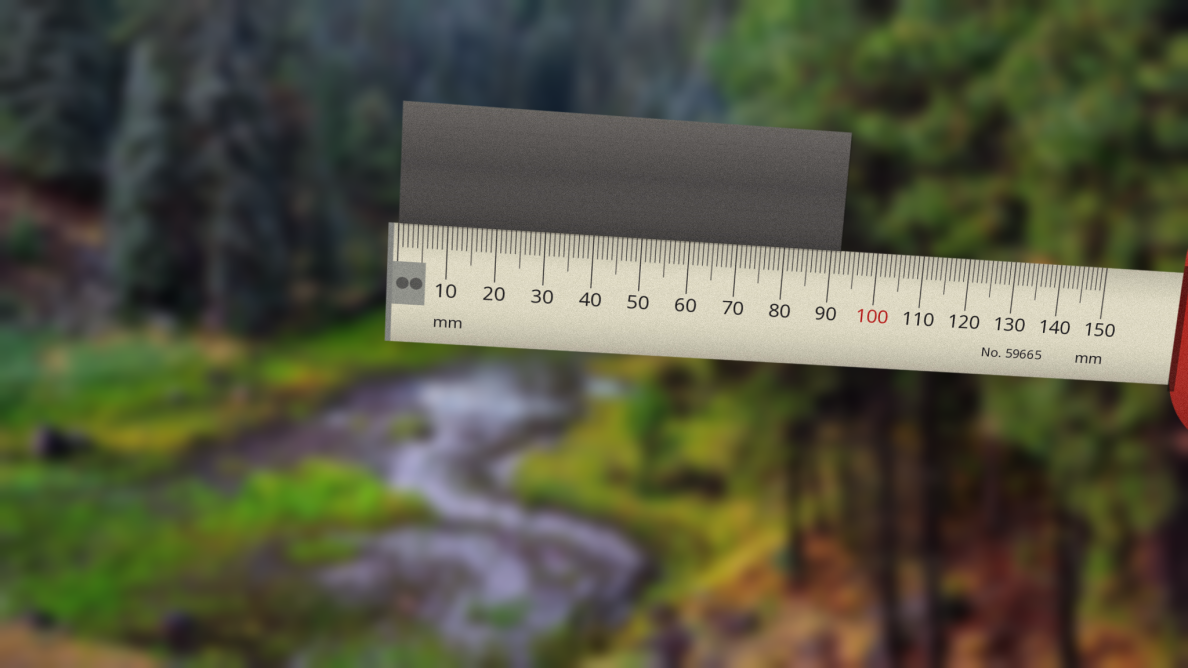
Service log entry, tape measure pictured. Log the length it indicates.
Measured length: 92 mm
